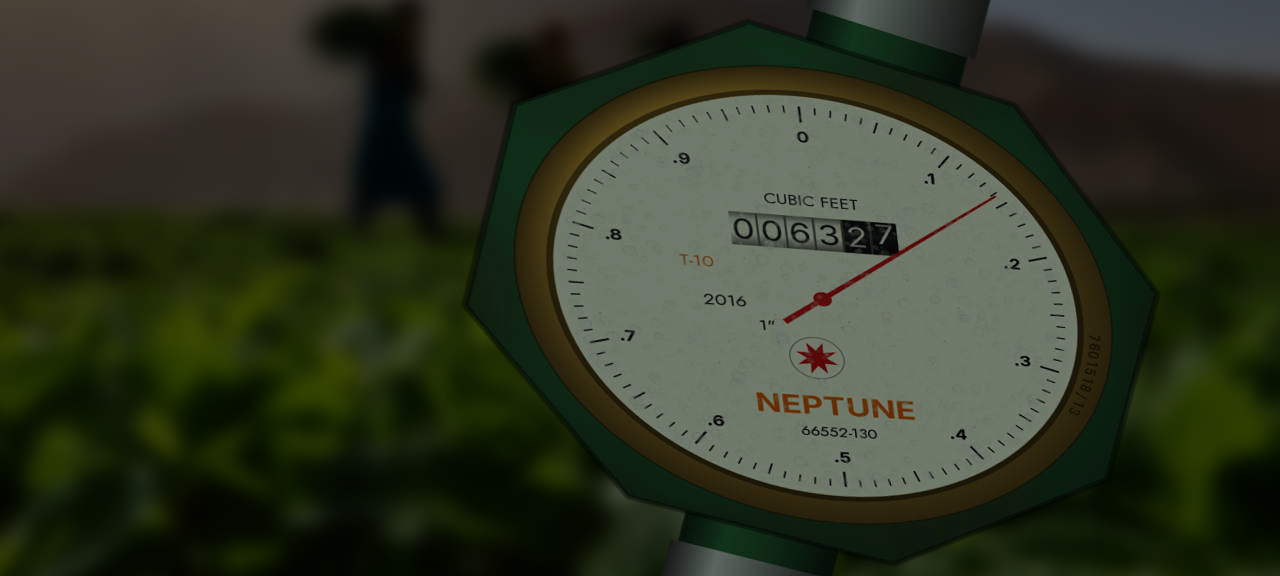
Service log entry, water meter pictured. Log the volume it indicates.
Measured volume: 6327.14 ft³
